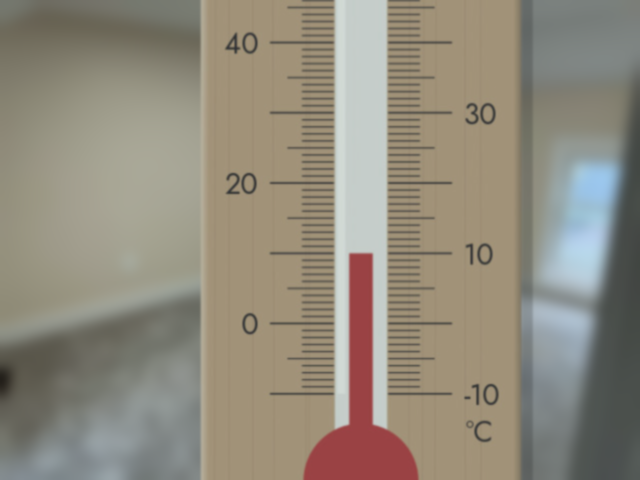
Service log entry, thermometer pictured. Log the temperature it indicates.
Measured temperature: 10 °C
